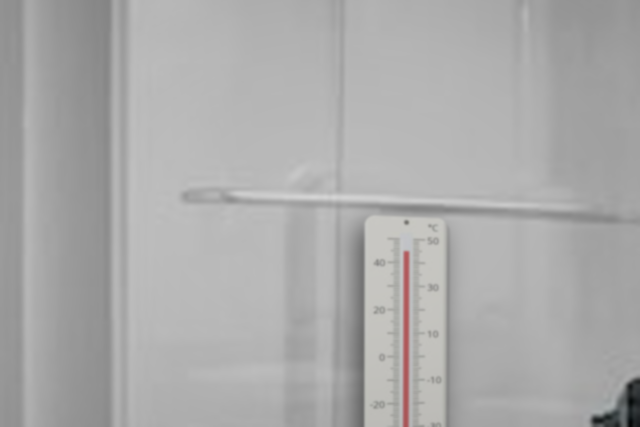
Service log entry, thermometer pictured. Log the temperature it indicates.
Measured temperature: 45 °C
